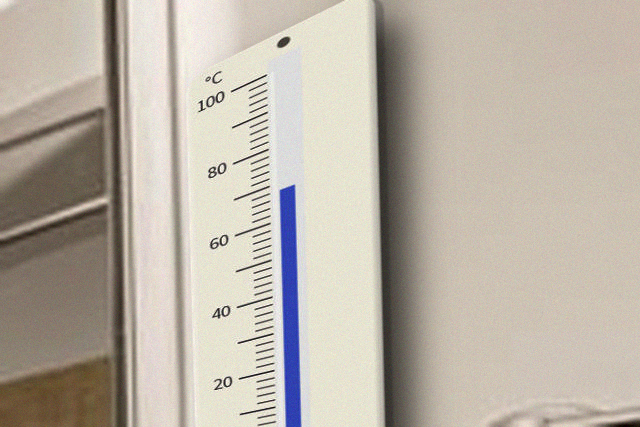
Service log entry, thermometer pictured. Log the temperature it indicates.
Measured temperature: 68 °C
